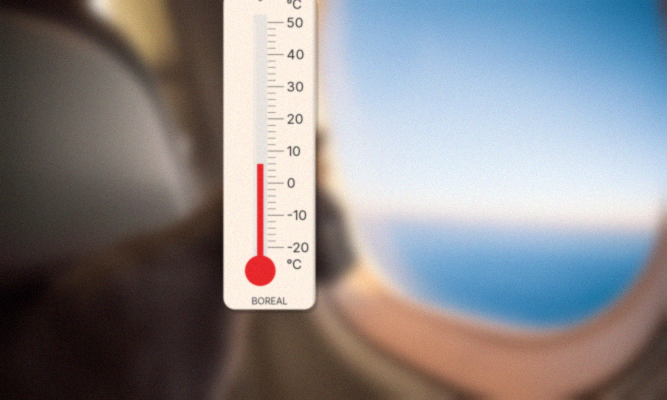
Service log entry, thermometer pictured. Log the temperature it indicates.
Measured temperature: 6 °C
